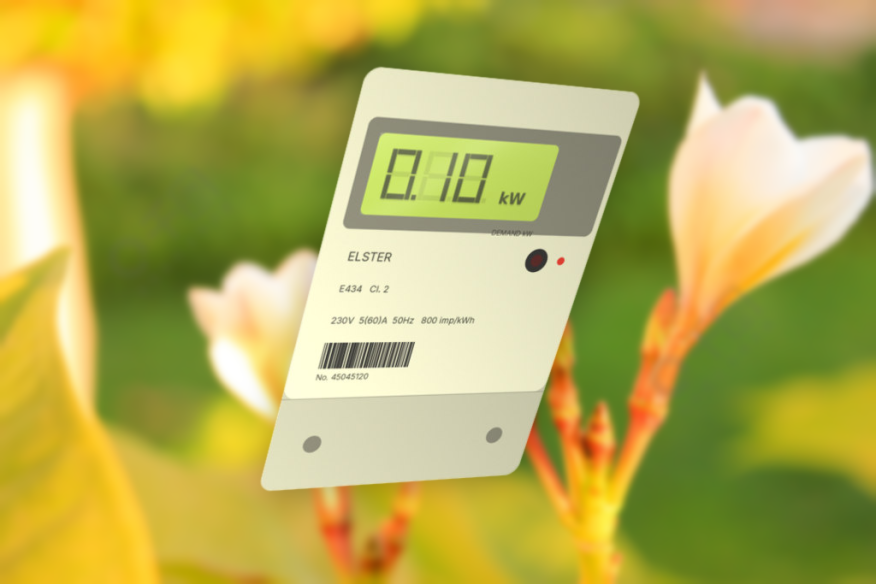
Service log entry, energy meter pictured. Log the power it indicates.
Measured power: 0.10 kW
